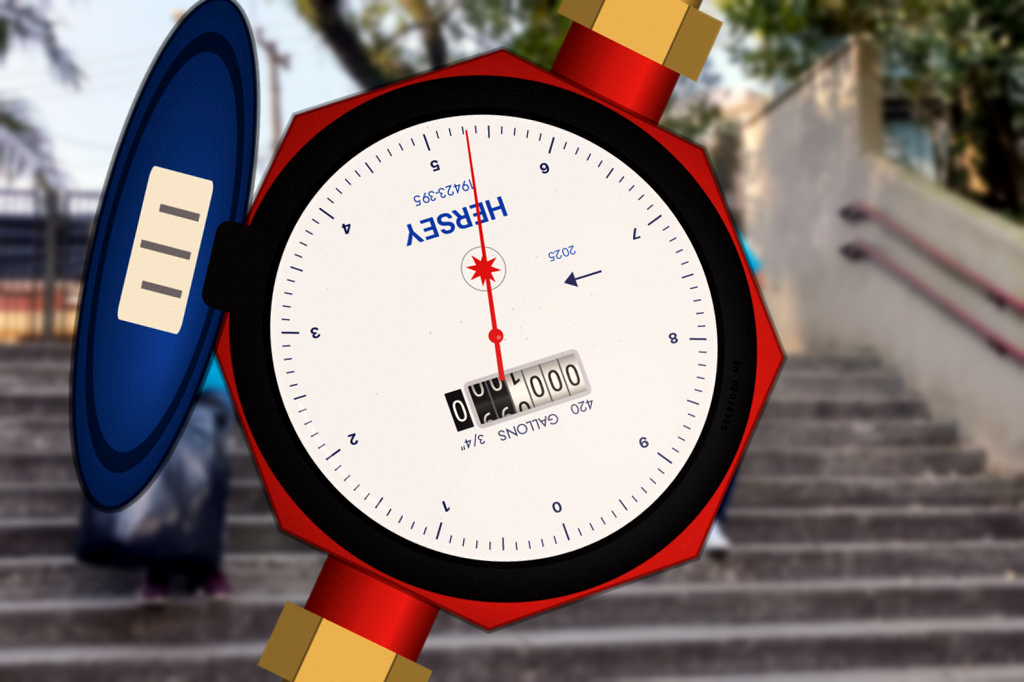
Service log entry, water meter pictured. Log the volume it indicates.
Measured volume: 995.3 gal
